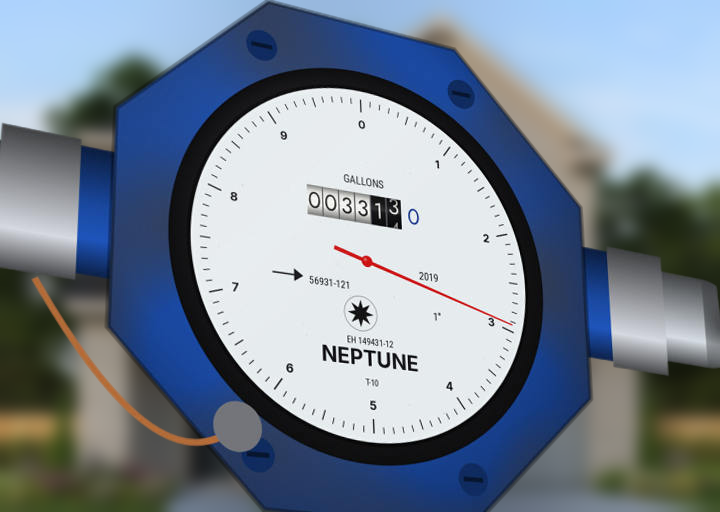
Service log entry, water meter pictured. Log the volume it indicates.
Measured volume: 33132.9 gal
